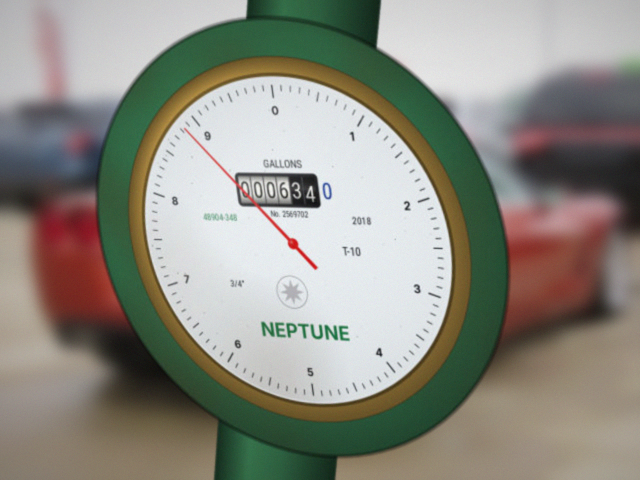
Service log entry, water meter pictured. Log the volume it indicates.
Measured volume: 6338.8 gal
